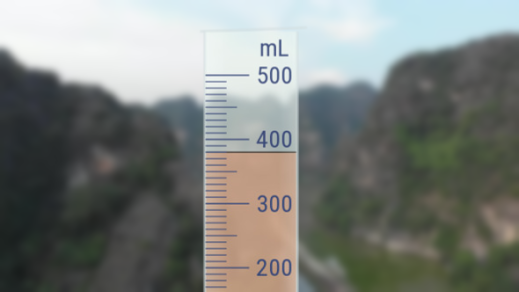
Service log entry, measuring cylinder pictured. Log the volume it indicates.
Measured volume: 380 mL
